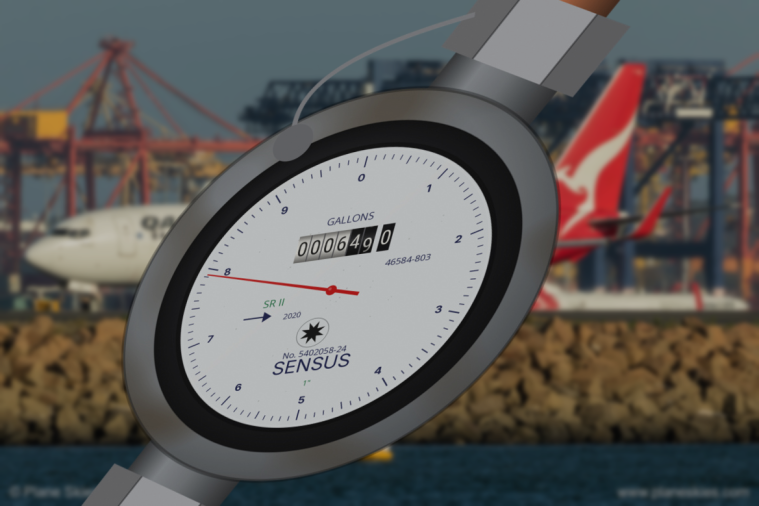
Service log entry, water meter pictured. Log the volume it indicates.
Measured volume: 6487.9 gal
